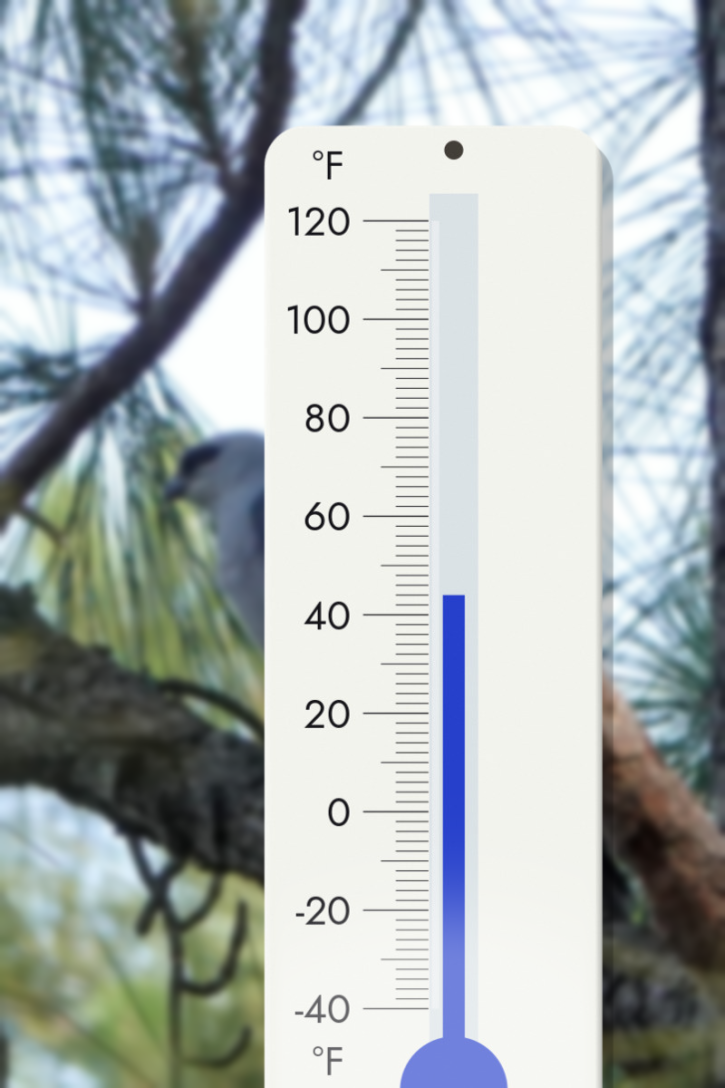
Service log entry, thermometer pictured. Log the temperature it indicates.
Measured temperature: 44 °F
